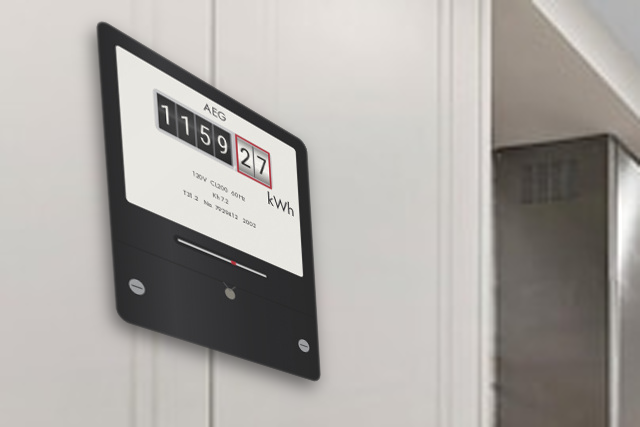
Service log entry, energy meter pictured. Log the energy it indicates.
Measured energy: 1159.27 kWh
